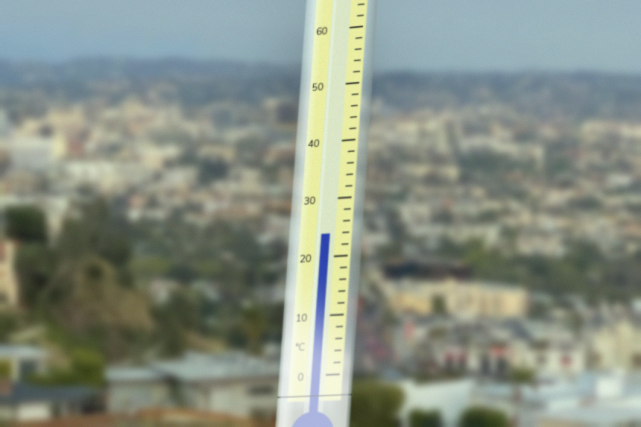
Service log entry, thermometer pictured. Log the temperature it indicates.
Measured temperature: 24 °C
